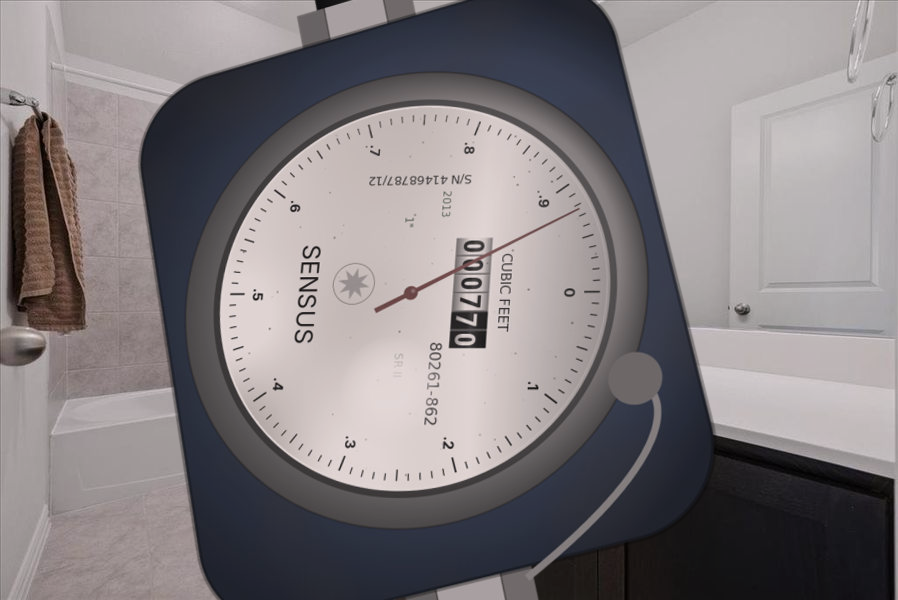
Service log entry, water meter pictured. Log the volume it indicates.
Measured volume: 769.92 ft³
